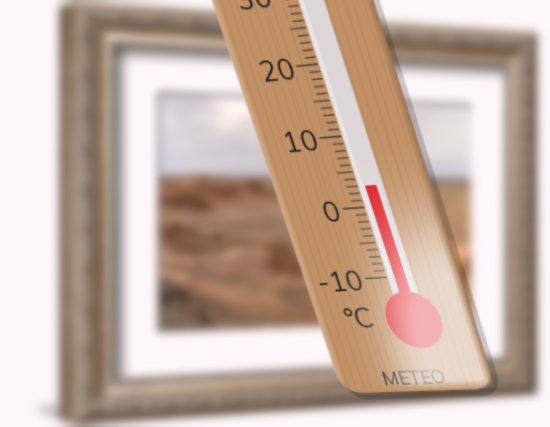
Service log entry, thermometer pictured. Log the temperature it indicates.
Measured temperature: 3 °C
